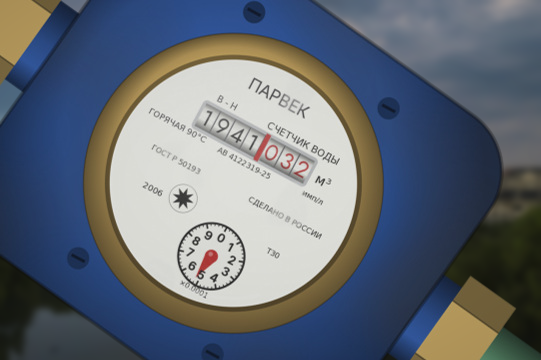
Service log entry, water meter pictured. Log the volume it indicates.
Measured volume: 1941.0325 m³
